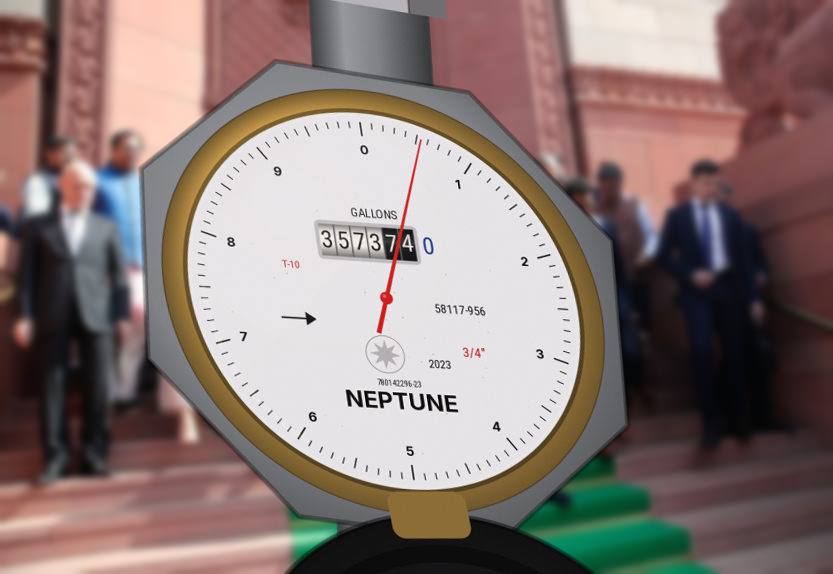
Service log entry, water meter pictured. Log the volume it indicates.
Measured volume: 3573740.5 gal
